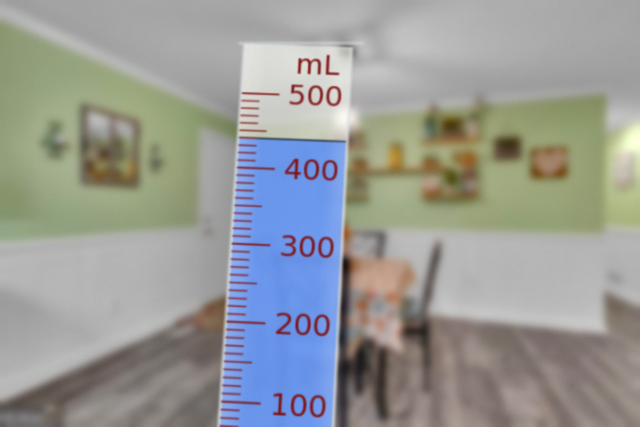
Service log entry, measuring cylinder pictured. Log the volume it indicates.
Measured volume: 440 mL
